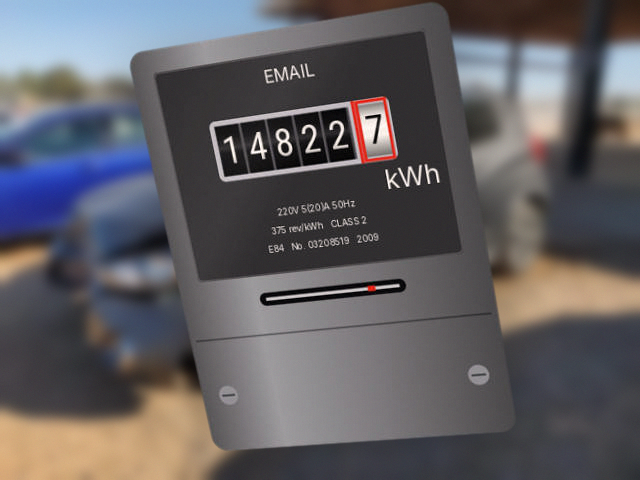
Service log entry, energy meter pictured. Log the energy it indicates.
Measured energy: 14822.7 kWh
